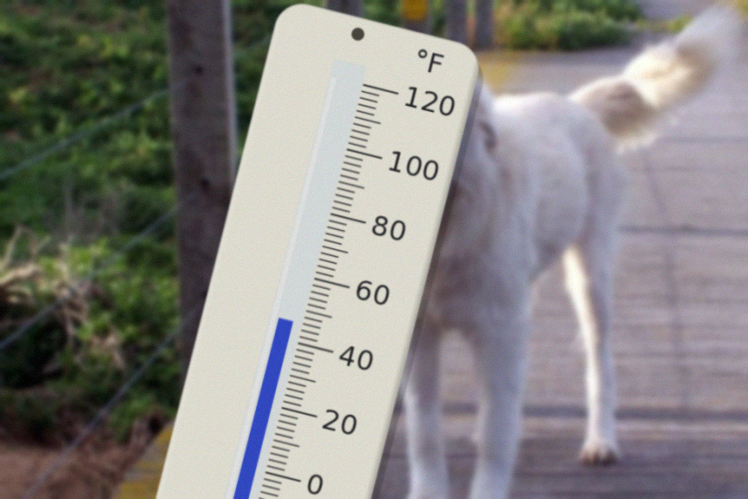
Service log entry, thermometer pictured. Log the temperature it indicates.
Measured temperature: 46 °F
